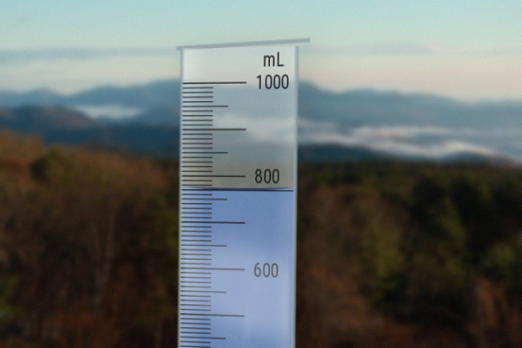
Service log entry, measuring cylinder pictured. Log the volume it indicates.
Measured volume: 770 mL
